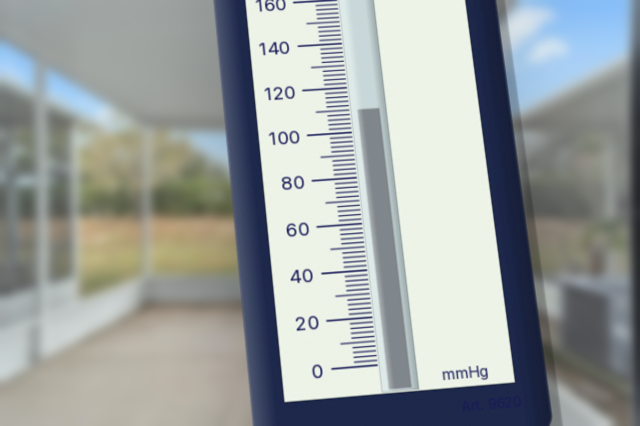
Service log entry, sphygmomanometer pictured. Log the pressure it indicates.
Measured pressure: 110 mmHg
